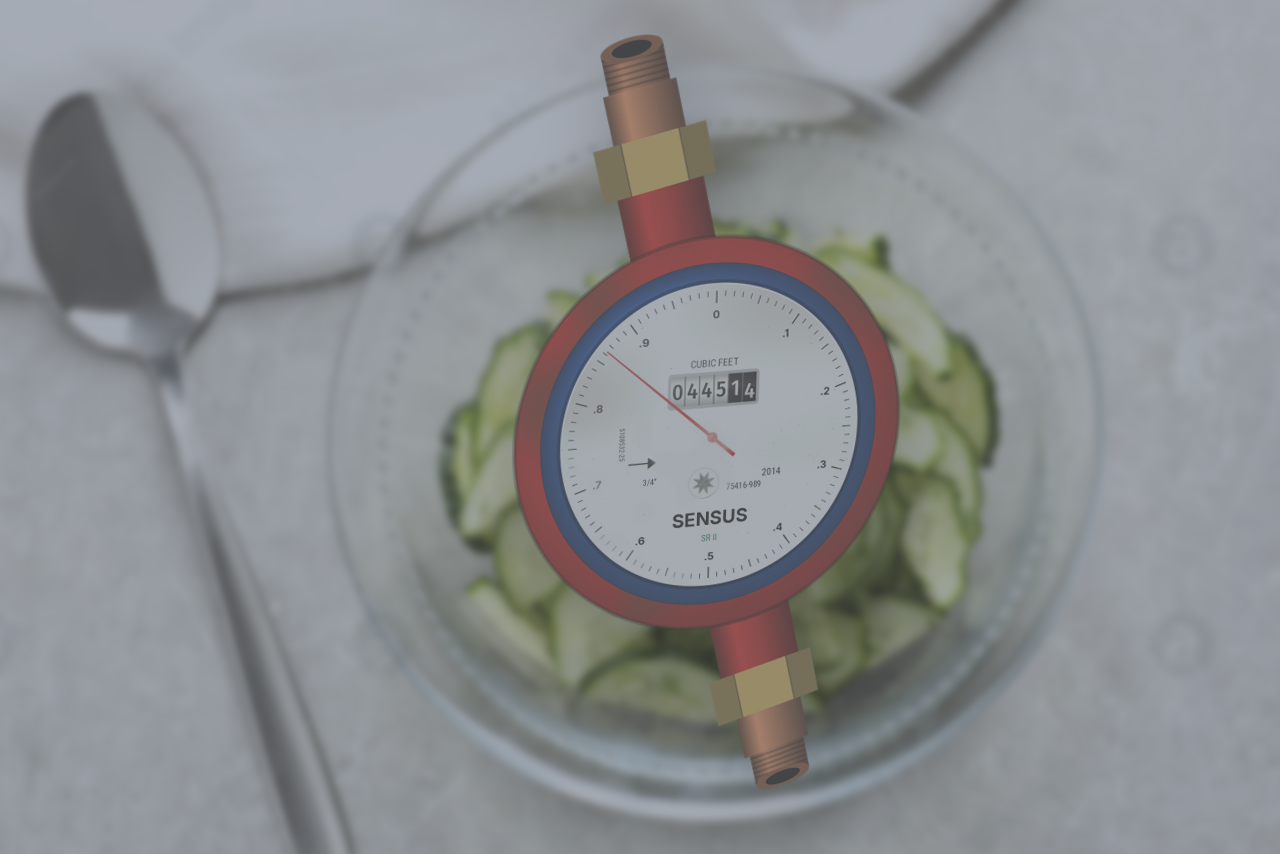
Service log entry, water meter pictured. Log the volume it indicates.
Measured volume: 44513.86 ft³
